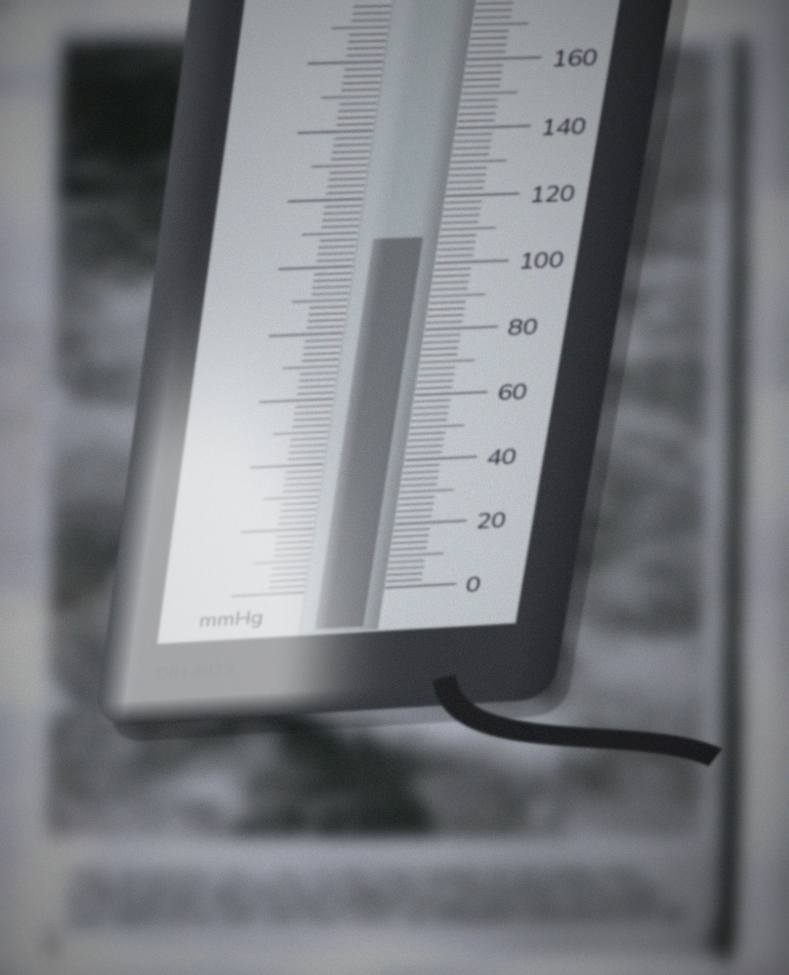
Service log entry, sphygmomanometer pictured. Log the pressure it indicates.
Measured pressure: 108 mmHg
